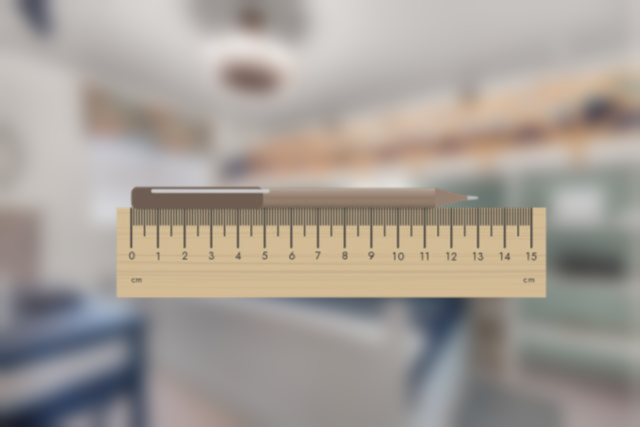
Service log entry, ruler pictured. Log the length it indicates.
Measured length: 13 cm
